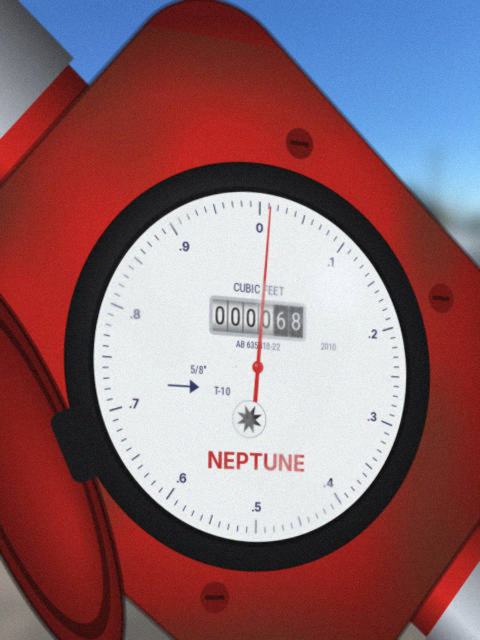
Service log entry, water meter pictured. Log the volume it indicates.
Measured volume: 68.01 ft³
